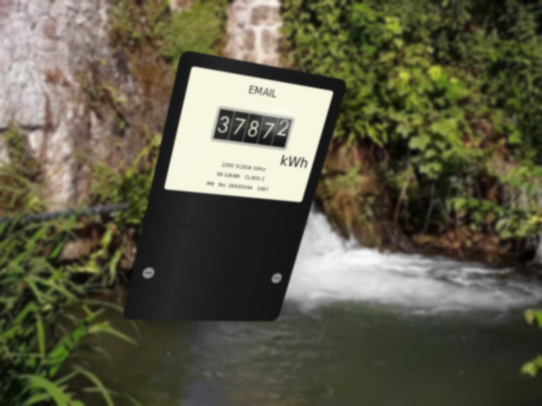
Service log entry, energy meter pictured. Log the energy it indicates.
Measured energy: 37872 kWh
